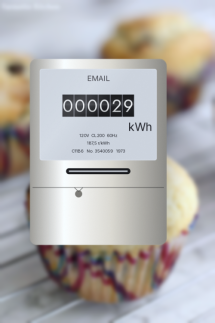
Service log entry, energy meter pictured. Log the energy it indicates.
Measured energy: 29 kWh
